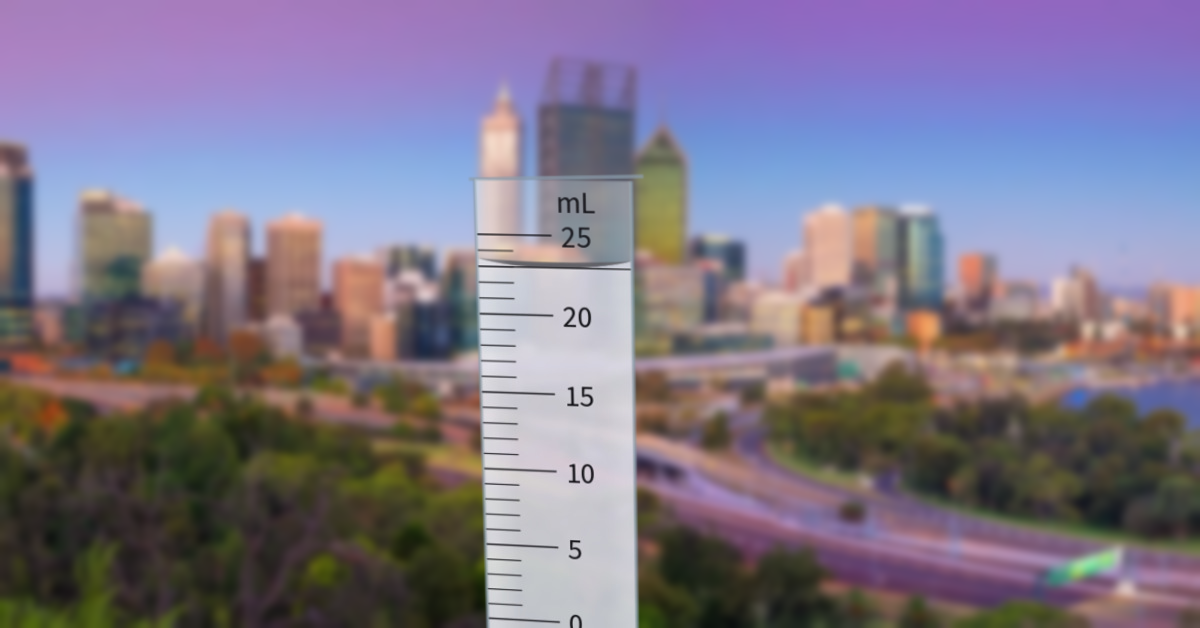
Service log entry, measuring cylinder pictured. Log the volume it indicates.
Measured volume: 23 mL
